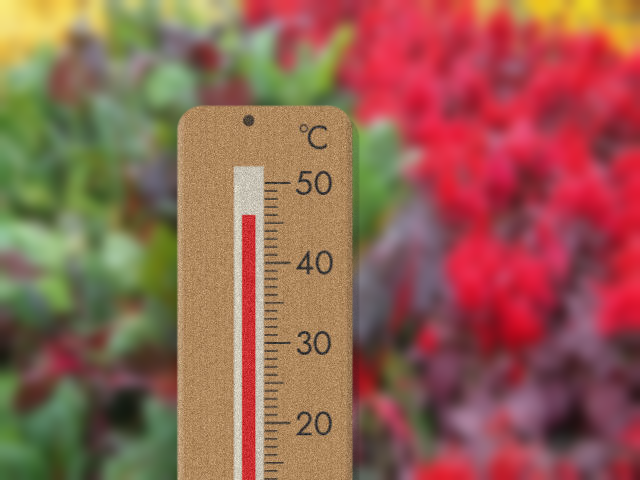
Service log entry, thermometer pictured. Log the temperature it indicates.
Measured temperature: 46 °C
